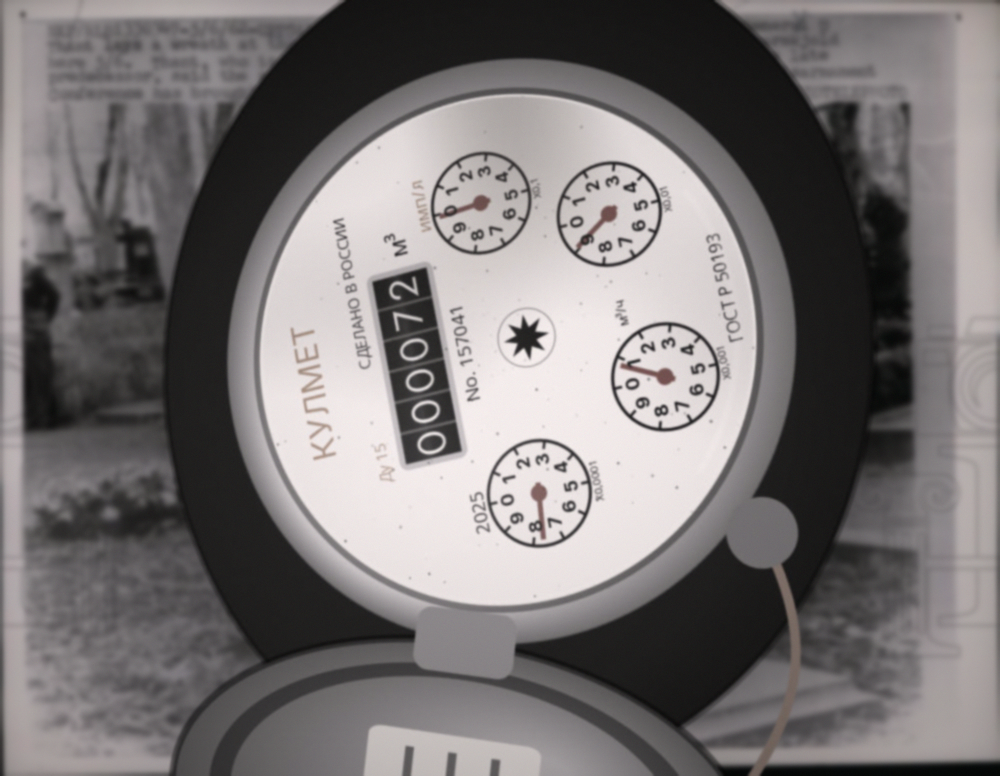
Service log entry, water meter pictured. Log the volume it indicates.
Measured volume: 71.9907 m³
